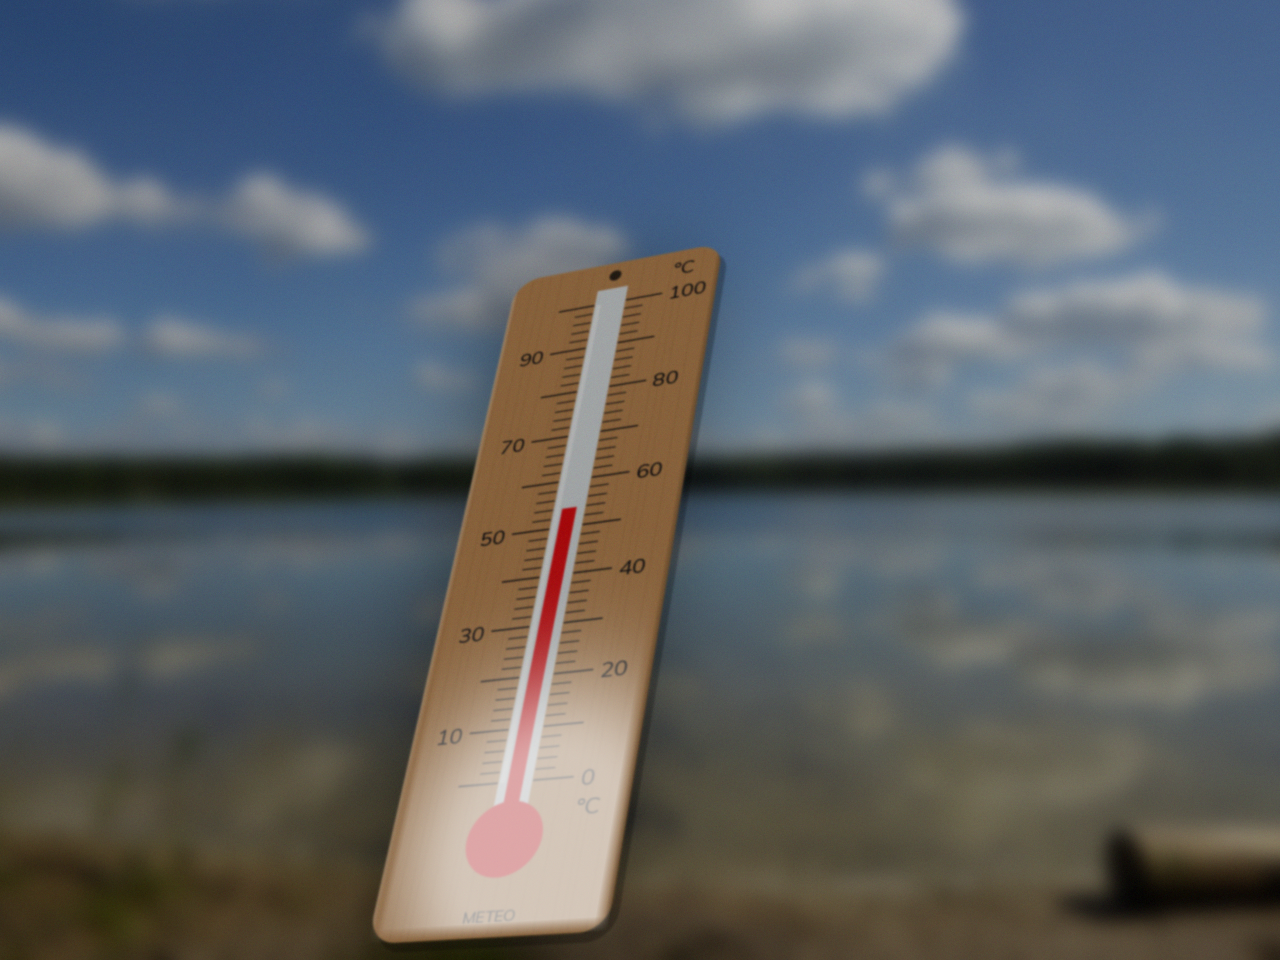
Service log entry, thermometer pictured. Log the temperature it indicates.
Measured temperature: 54 °C
